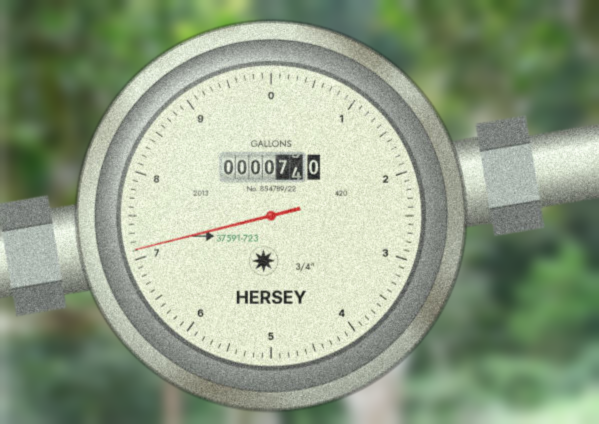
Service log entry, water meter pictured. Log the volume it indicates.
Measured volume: 737.1 gal
